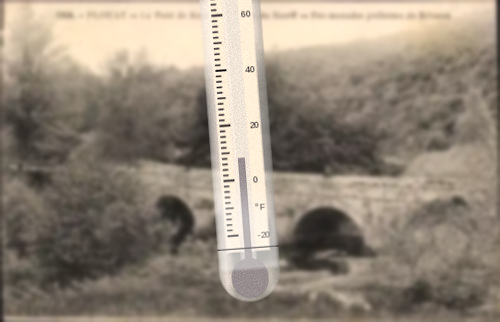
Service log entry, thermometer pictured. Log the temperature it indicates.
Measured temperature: 8 °F
